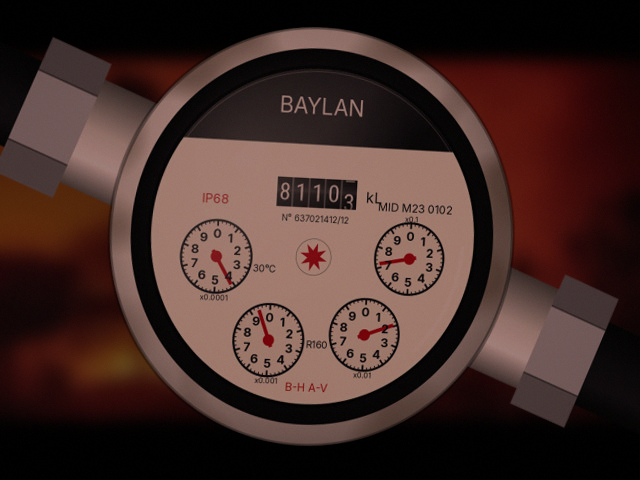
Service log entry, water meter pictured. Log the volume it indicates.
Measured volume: 81102.7194 kL
